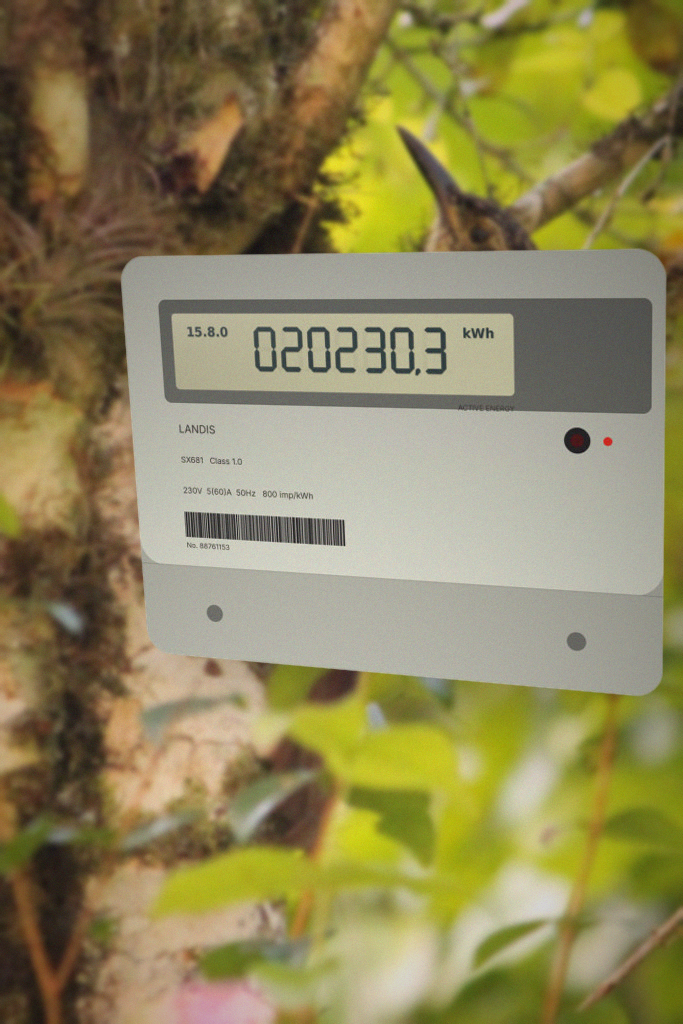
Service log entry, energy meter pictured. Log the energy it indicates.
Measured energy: 20230.3 kWh
